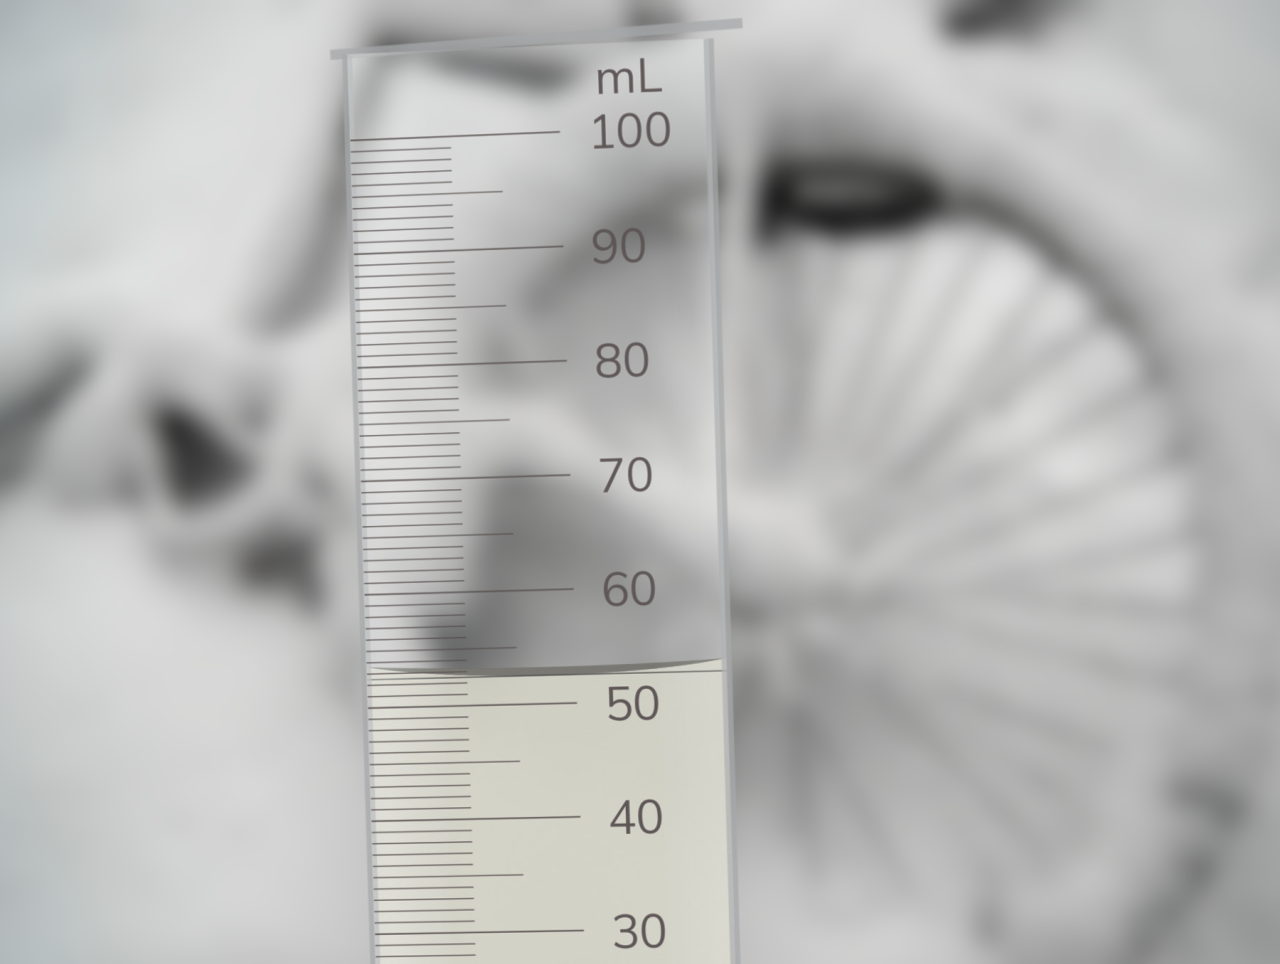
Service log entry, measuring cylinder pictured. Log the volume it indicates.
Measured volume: 52.5 mL
